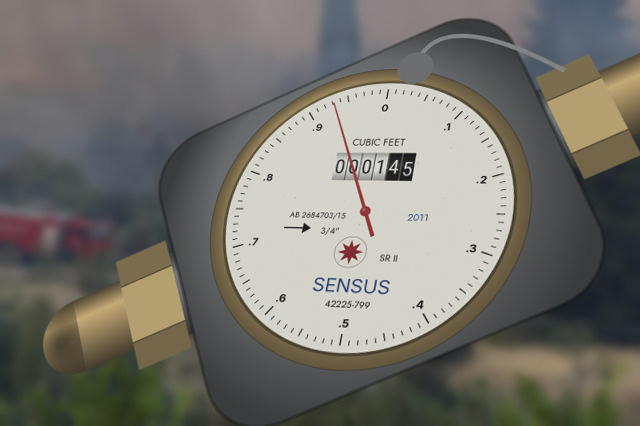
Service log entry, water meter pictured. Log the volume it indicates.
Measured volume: 144.93 ft³
